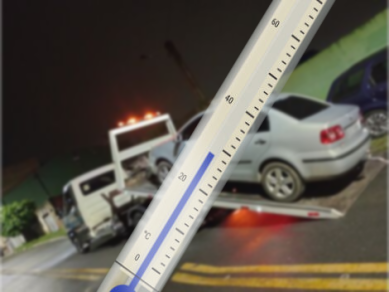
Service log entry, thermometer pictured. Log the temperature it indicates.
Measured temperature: 28 °C
